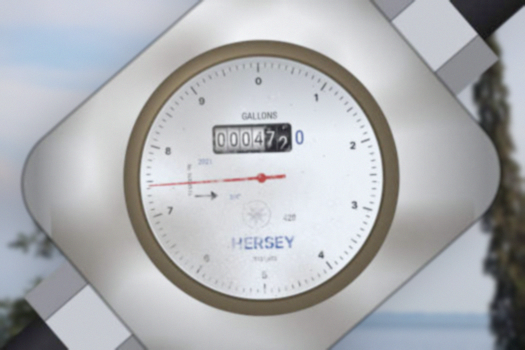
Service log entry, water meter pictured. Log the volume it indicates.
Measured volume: 4717.4 gal
